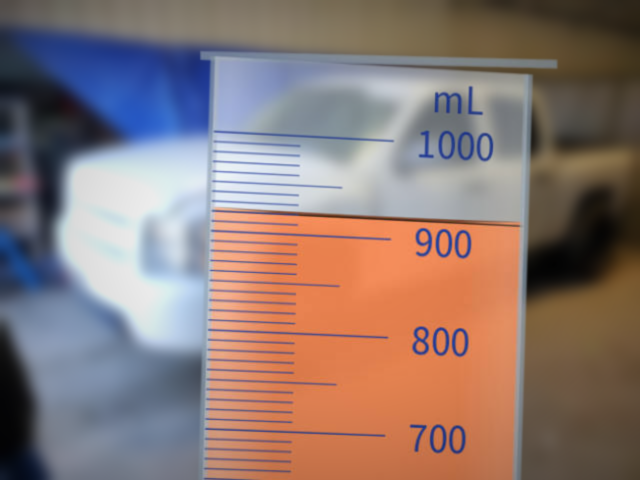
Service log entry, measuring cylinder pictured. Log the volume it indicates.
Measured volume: 920 mL
